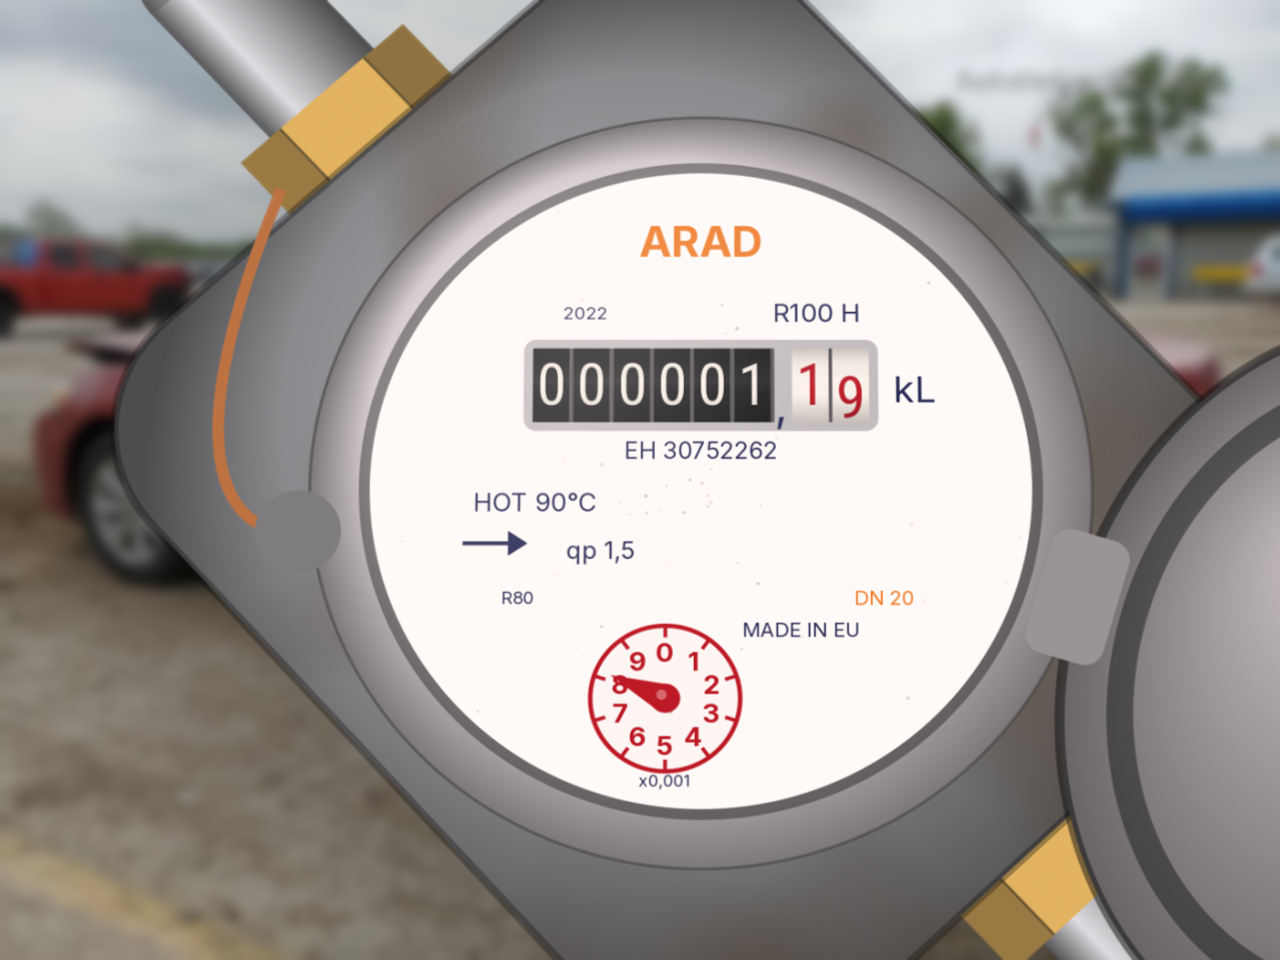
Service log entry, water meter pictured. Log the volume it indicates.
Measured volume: 1.188 kL
